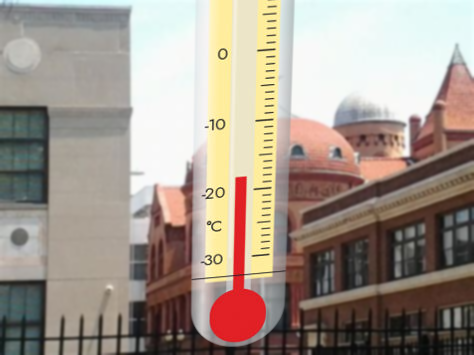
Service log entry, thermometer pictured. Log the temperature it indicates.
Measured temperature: -18 °C
